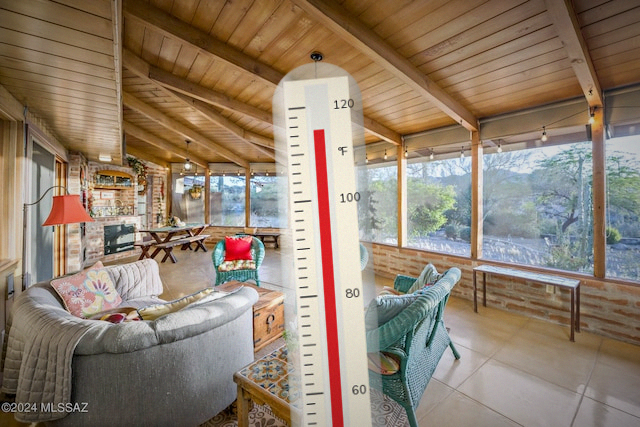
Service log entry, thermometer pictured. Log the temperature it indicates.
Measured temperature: 115 °F
